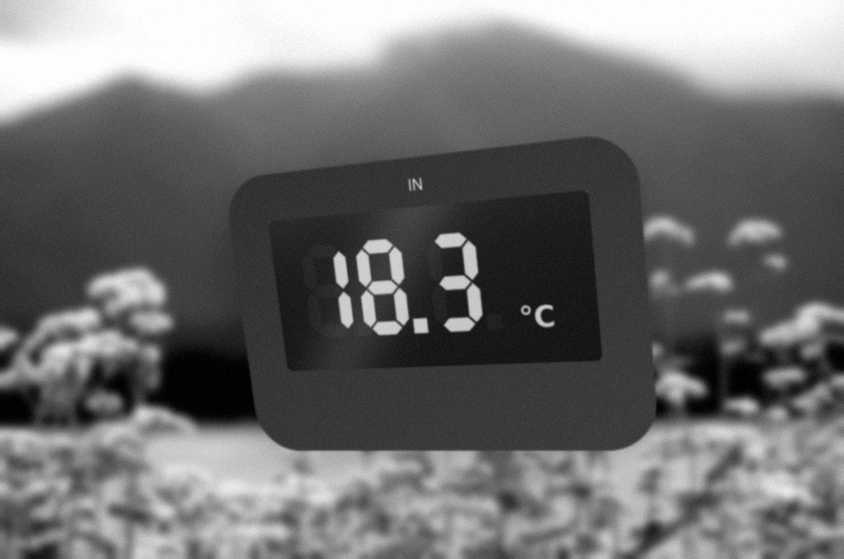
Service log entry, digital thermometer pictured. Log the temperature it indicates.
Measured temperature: 18.3 °C
